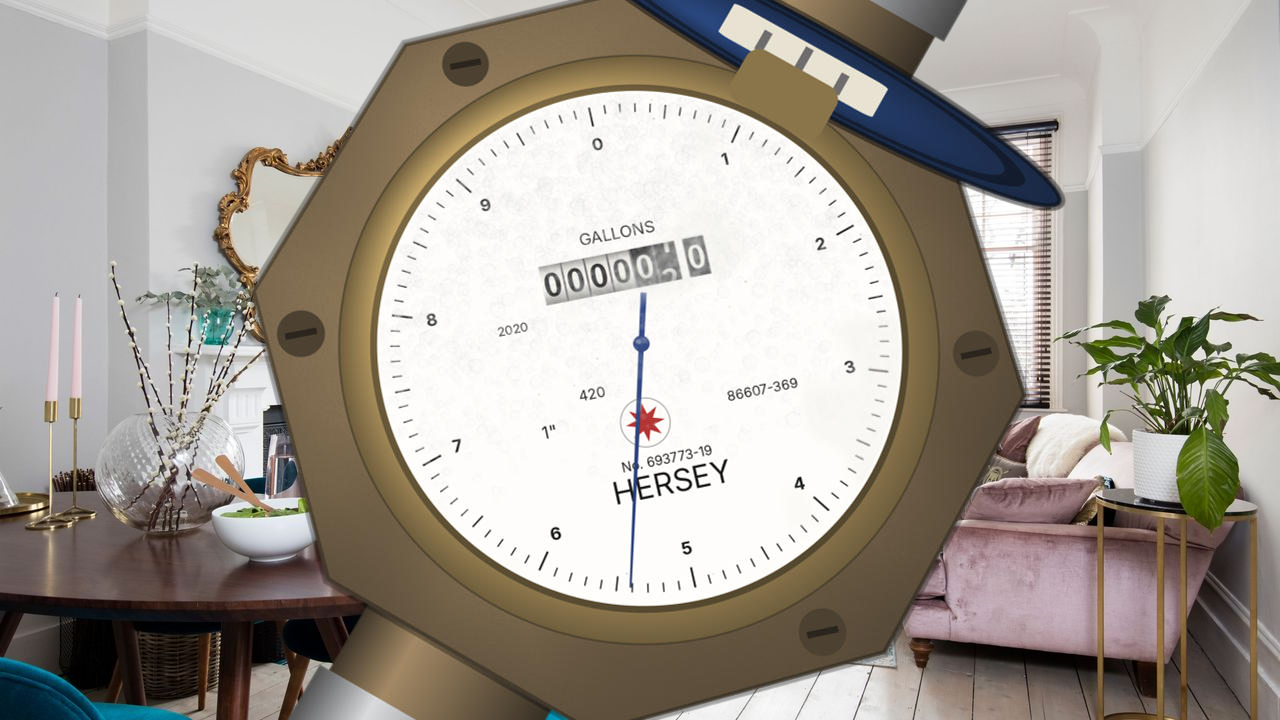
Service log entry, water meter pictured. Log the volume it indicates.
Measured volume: 15.4 gal
